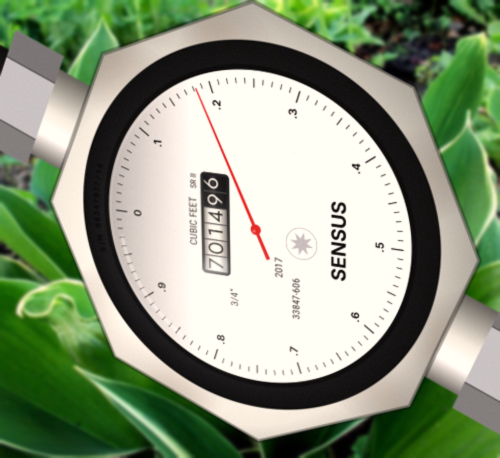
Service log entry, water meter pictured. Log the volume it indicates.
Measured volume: 701496.18 ft³
